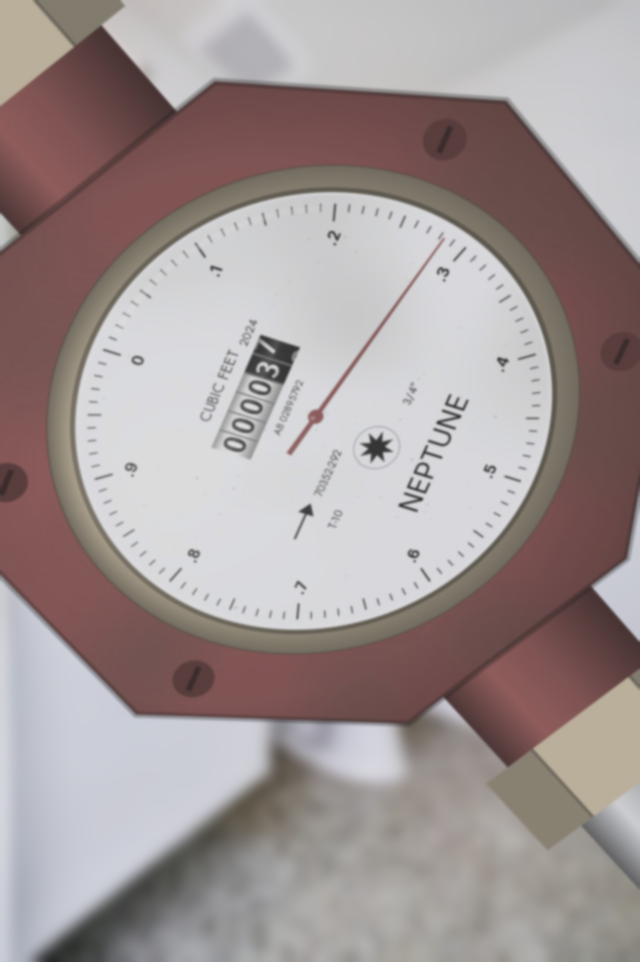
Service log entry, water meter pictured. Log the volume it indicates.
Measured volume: 37.28 ft³
